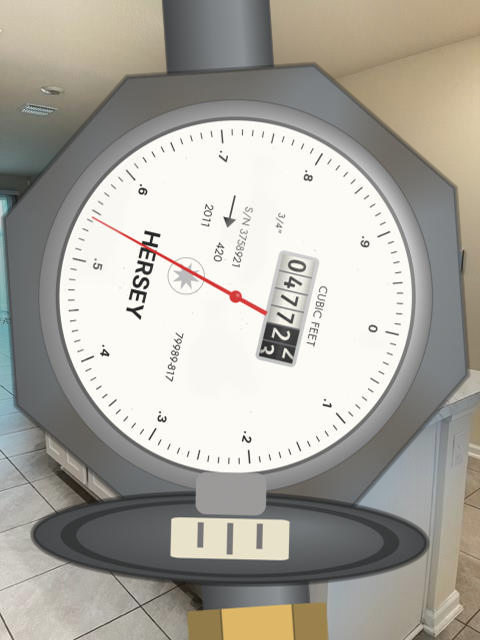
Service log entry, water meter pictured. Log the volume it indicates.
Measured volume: 47722.54 ft³
